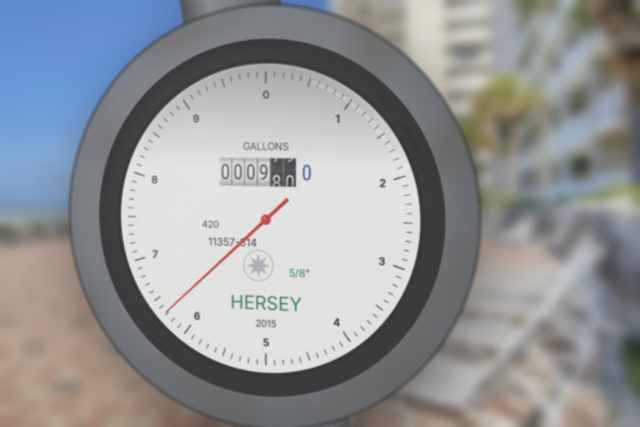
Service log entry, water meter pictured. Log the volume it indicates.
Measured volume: 9796.3 gal
